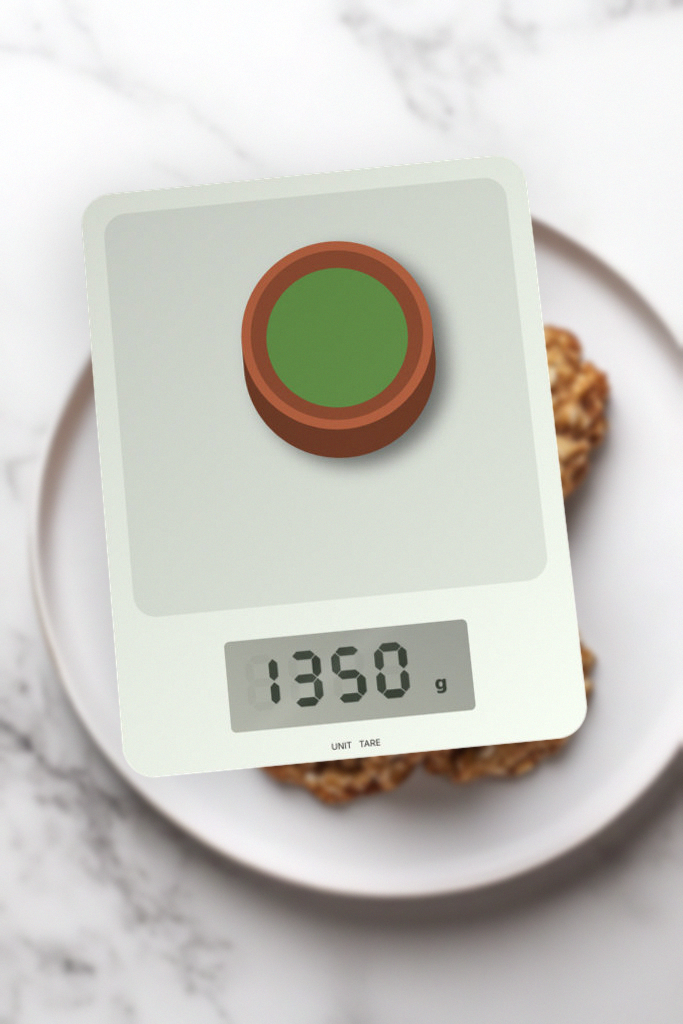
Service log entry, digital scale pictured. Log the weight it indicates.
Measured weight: 1350 g
